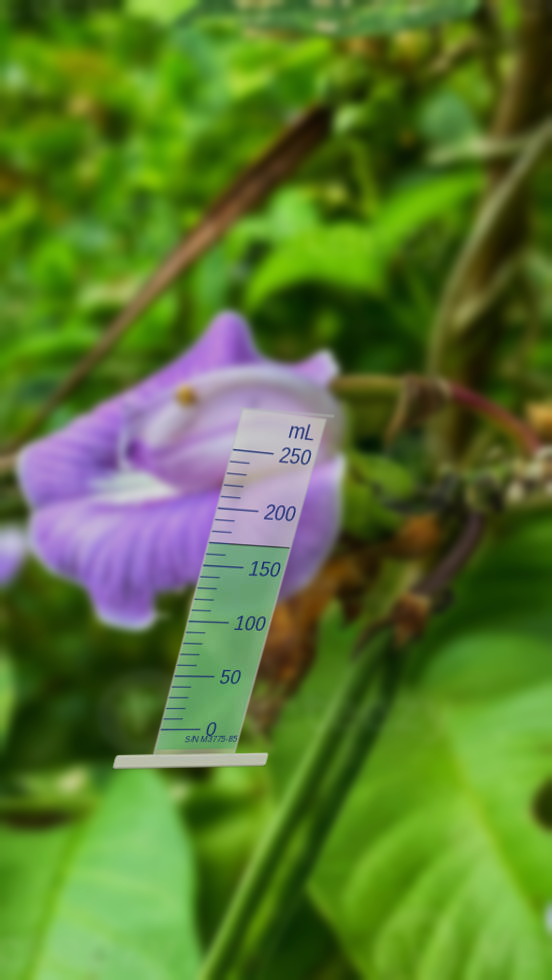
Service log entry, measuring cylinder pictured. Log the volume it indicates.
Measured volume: 170 mL
